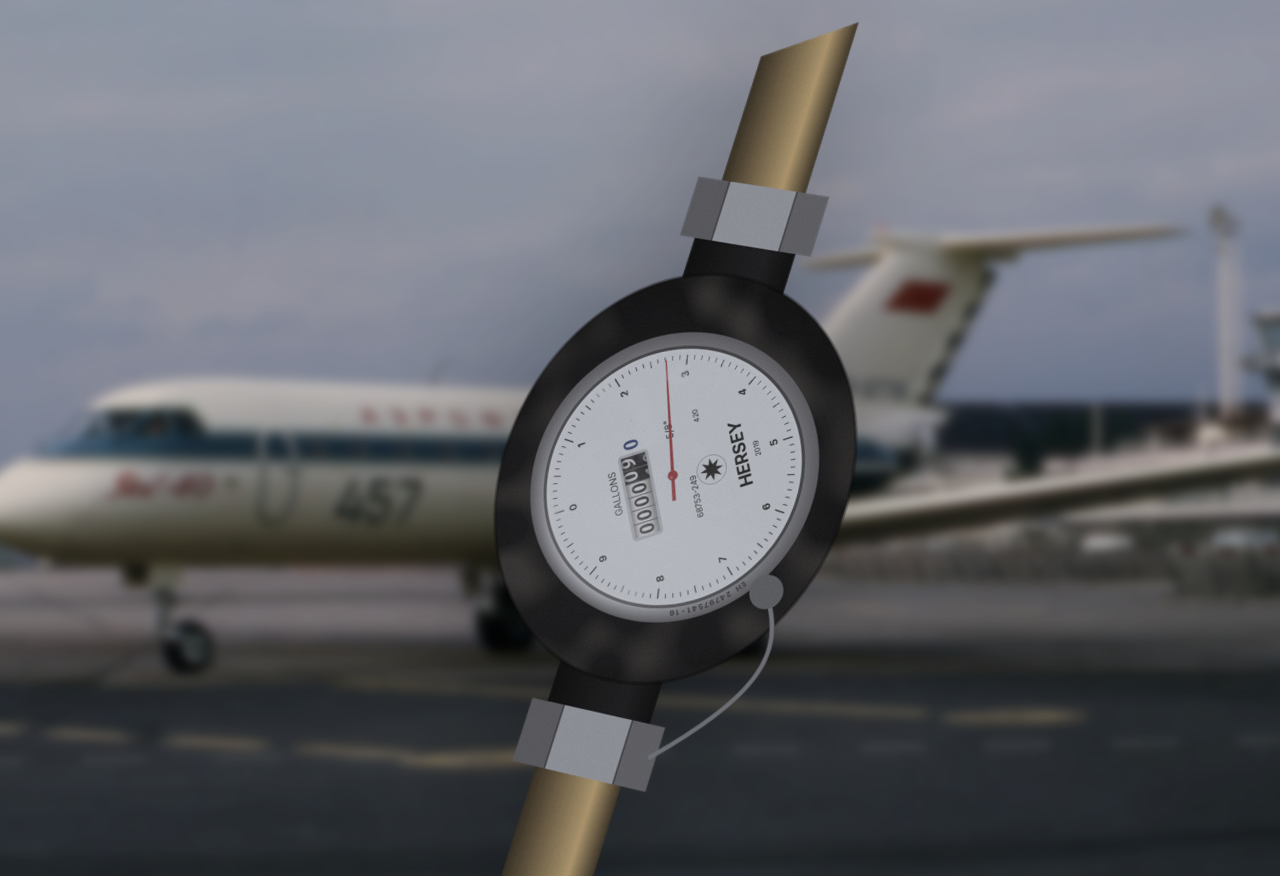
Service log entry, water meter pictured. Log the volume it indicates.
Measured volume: 92.7 gal
